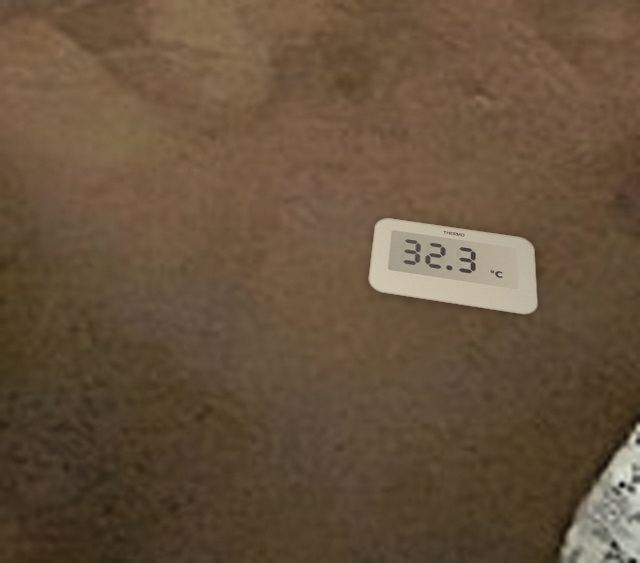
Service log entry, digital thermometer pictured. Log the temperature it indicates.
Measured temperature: 32.3 °C
